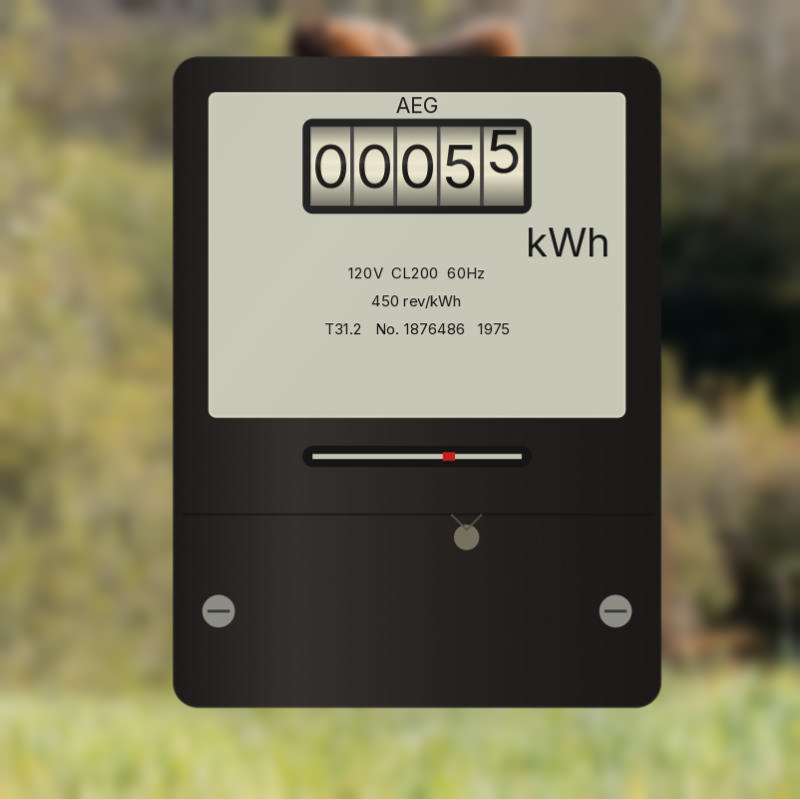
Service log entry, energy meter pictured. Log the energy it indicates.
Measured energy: 55 kWh
